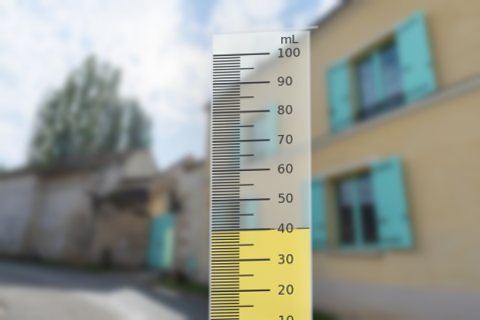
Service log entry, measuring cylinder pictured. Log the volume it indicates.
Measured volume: 40 mL
